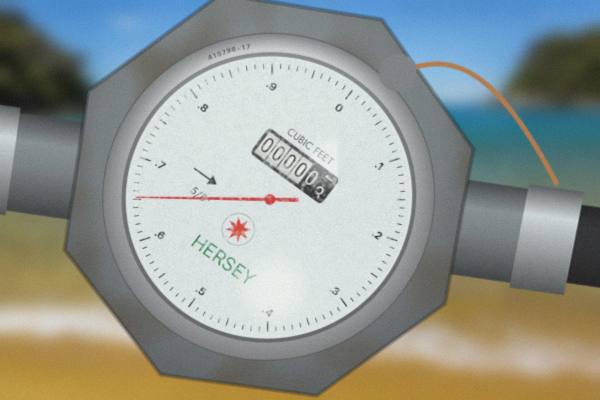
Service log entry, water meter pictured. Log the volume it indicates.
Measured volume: 2.65 ft³
